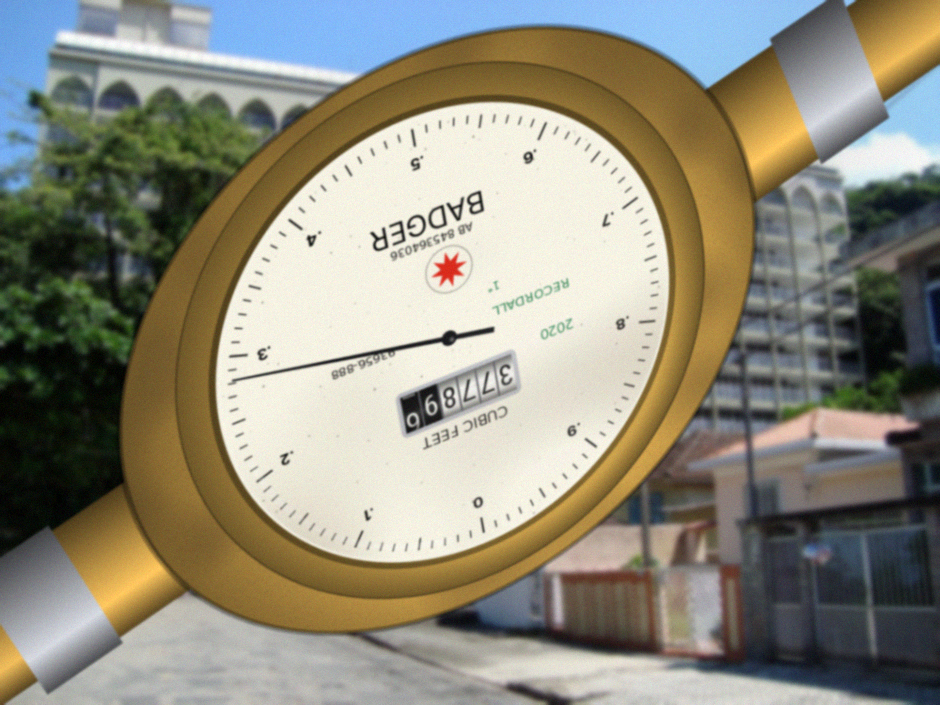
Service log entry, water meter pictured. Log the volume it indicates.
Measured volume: 377896.28 ft³
